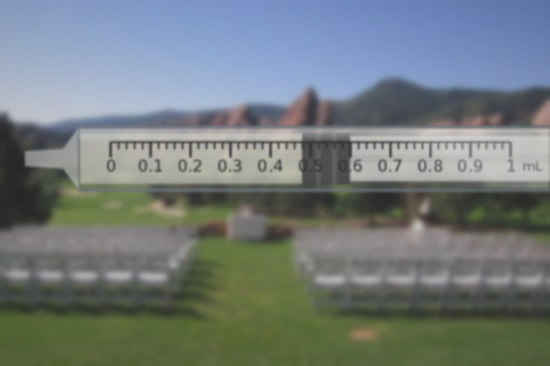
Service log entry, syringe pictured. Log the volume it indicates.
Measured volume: 0.48 mL
